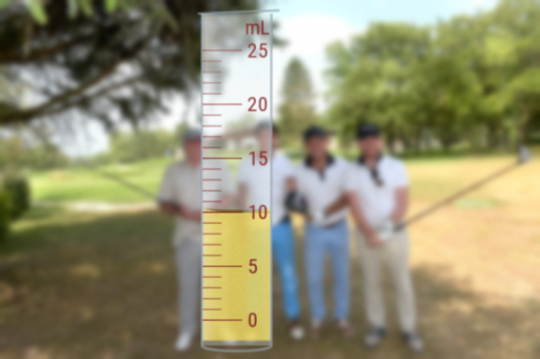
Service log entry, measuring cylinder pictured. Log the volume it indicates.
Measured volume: 10 mL
